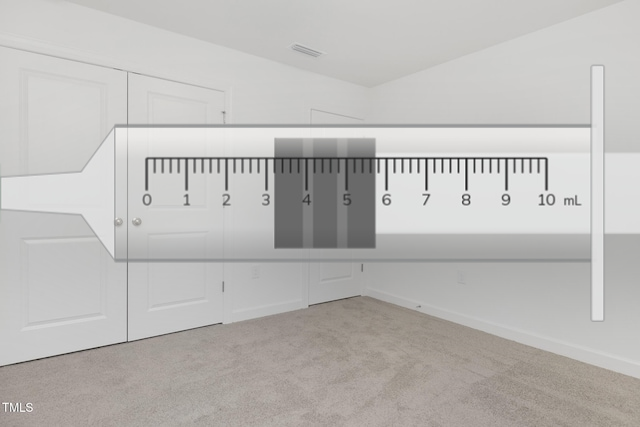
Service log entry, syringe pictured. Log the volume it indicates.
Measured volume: 3.2 mL
